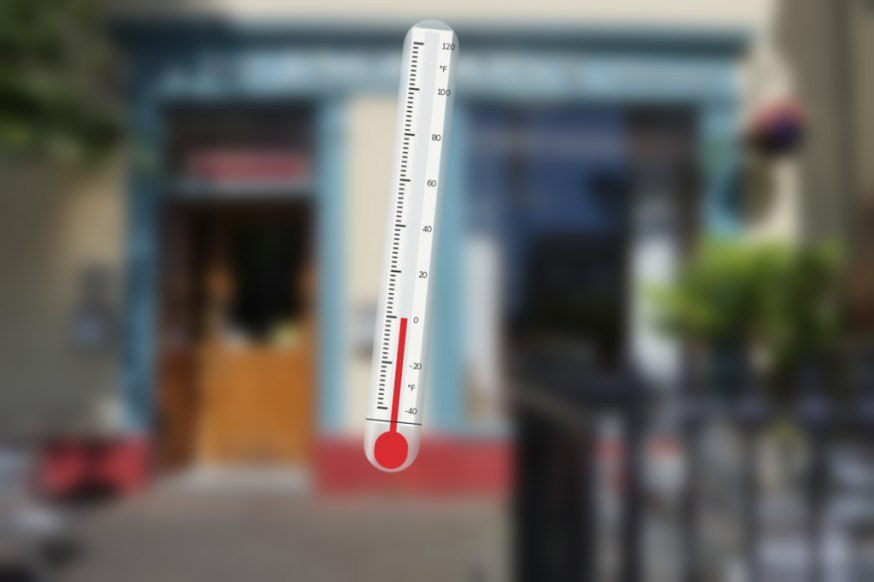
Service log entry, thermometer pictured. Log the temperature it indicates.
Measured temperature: 0 °F
